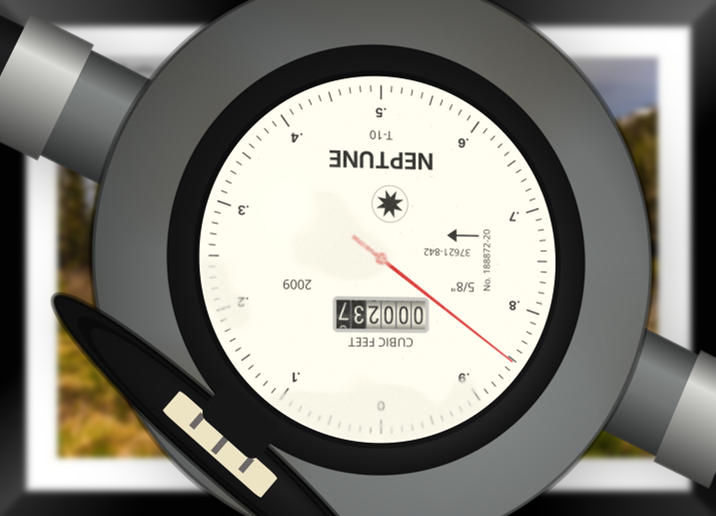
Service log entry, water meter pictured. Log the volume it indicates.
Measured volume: 236.85 ft³
